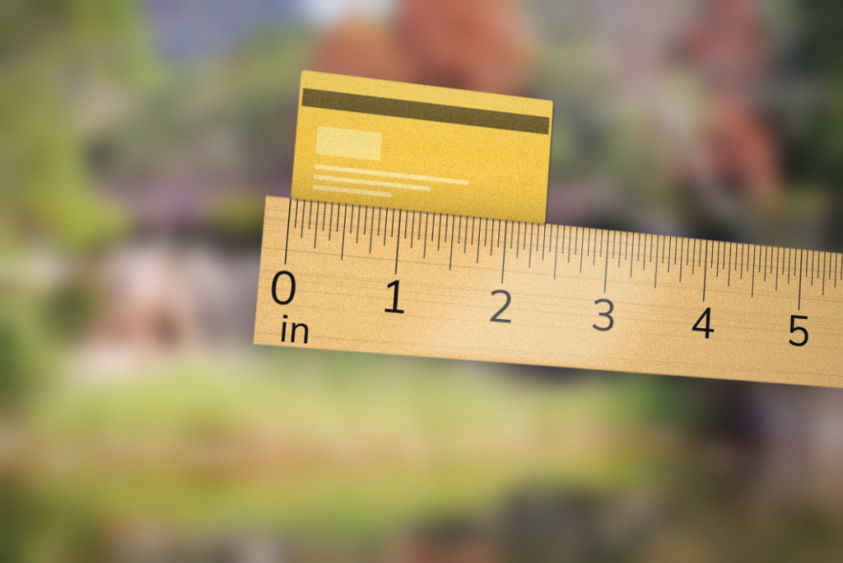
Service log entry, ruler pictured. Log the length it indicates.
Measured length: 2.375 in
